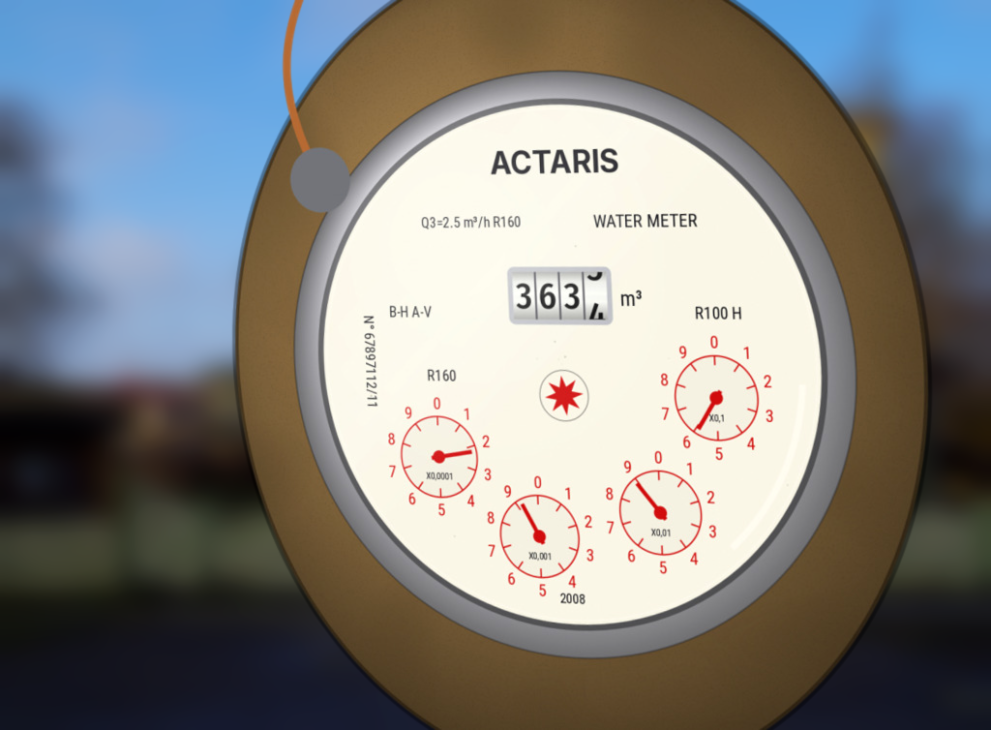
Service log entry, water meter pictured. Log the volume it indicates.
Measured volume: 3633.5892 m³
